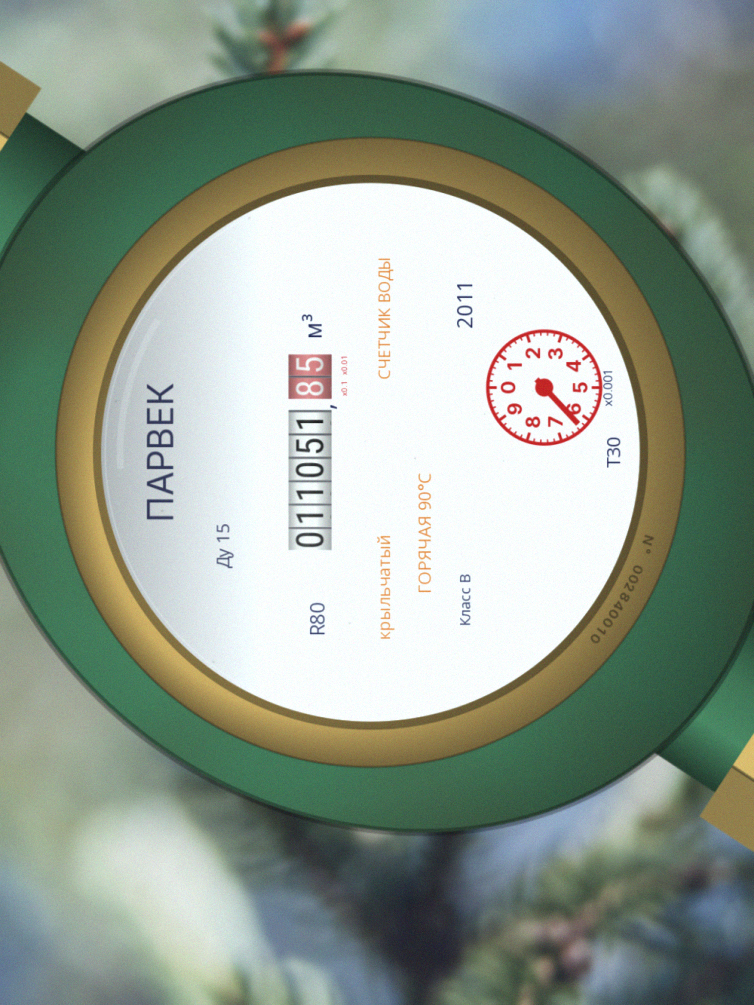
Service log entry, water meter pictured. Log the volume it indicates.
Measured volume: 11051.856 m³
